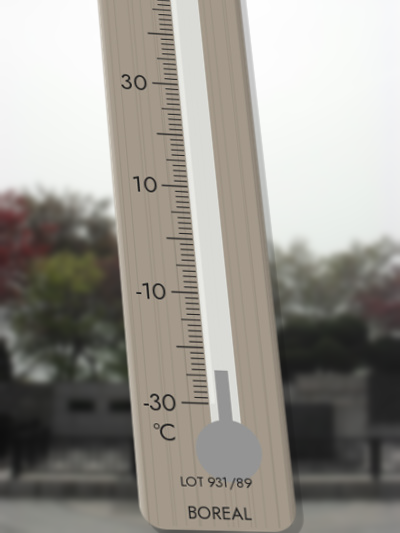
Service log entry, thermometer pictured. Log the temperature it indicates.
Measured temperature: -24 °C
